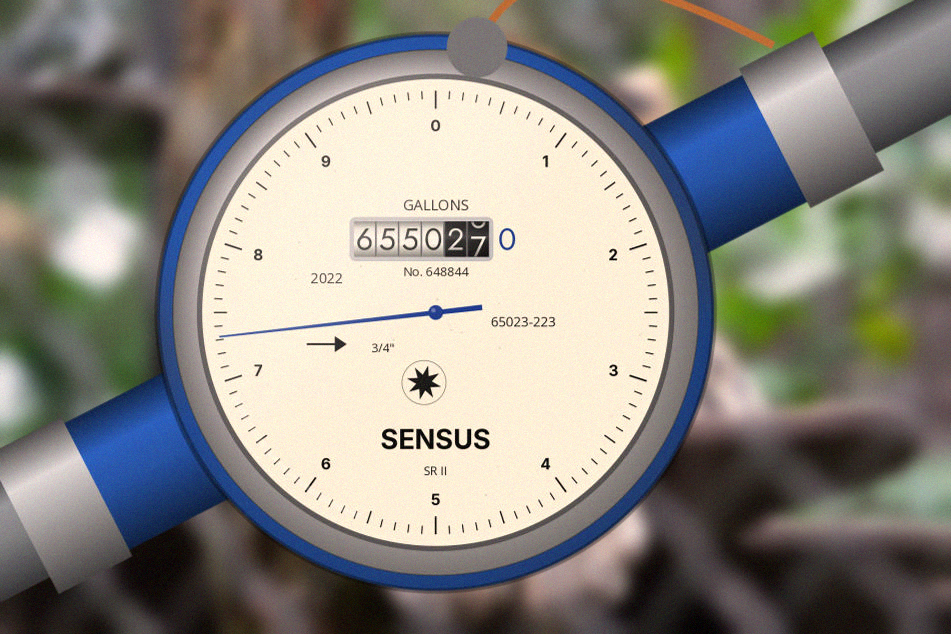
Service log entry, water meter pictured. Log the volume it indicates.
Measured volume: 6550267.3 gal
